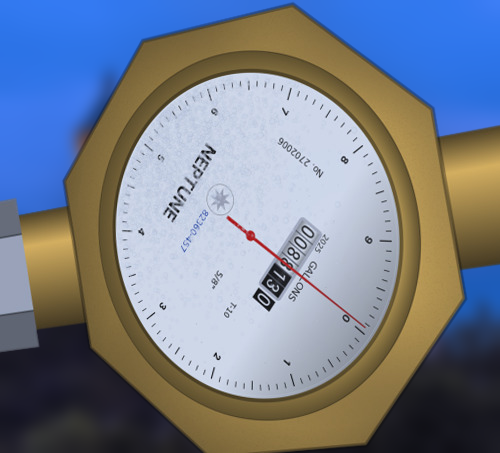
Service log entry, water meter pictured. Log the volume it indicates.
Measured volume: 88129.9 gal
